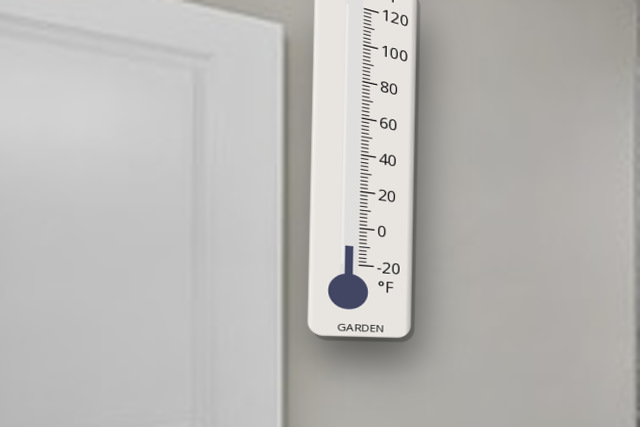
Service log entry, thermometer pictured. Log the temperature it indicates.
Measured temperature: -10 °F
